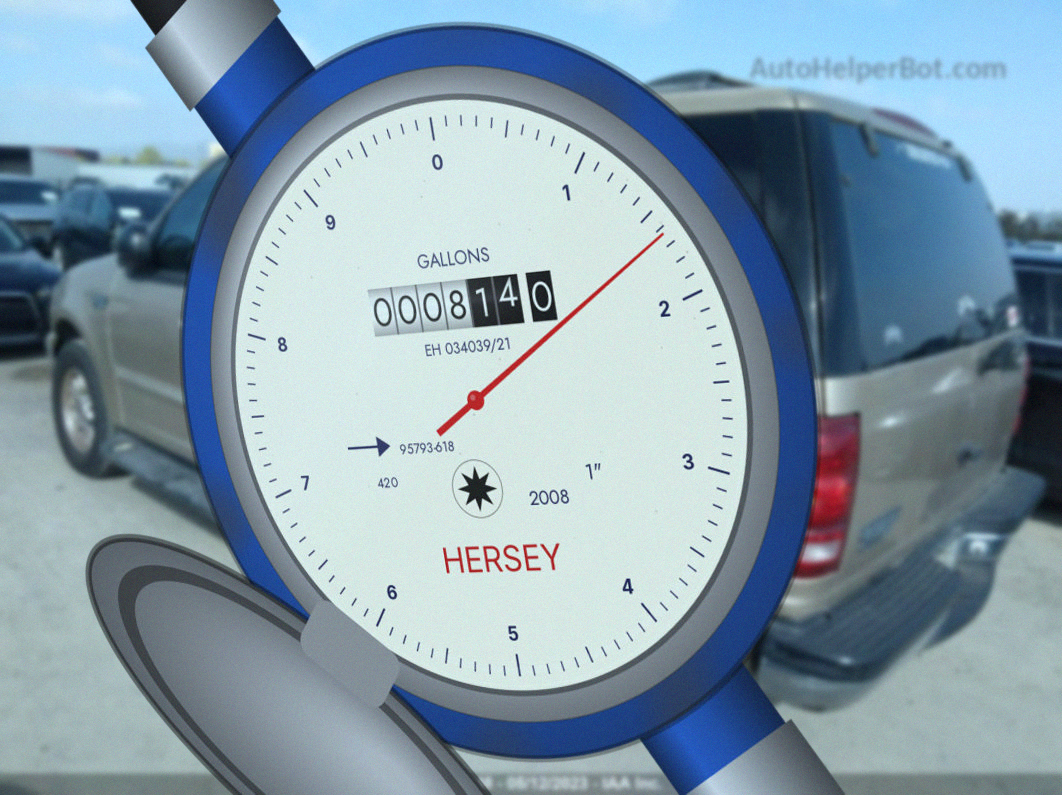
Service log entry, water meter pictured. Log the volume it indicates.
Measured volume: 8141.6 gal
